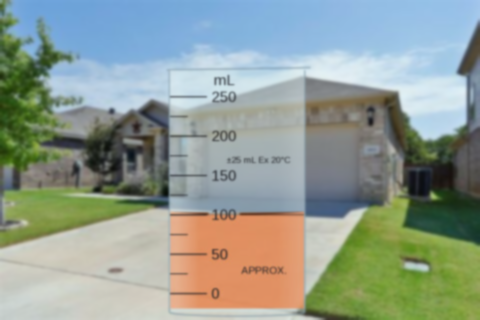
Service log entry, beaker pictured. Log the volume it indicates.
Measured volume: 100 mL
